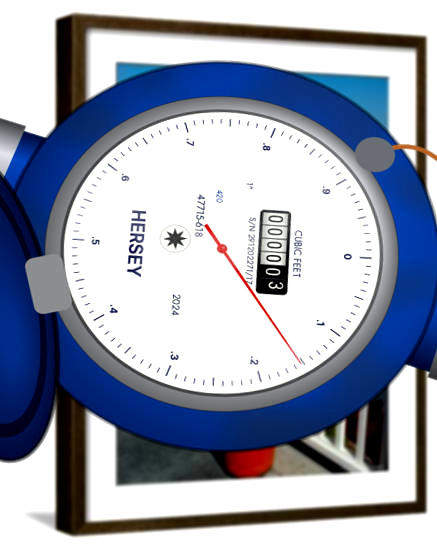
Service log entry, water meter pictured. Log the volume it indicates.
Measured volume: 3.15 ft³
